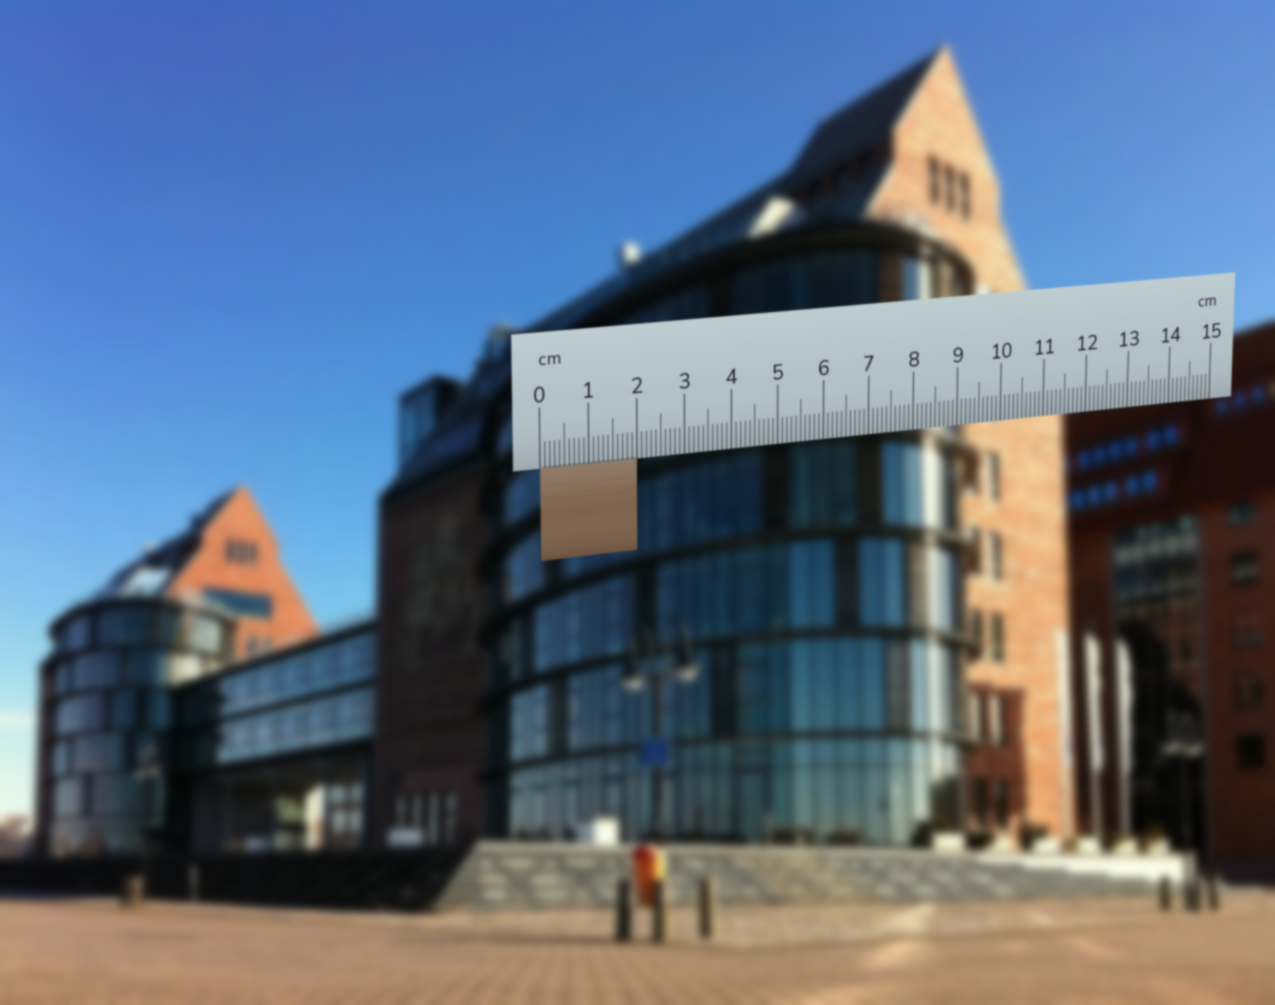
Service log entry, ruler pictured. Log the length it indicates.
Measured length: 2 cm
